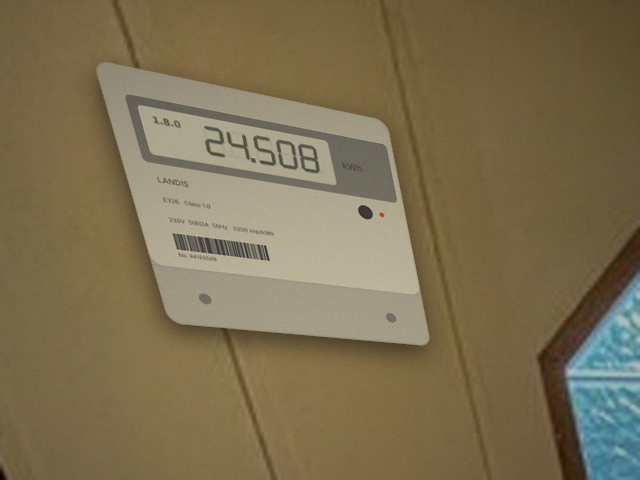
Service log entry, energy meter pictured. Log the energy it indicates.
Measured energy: 24.508 kWh
